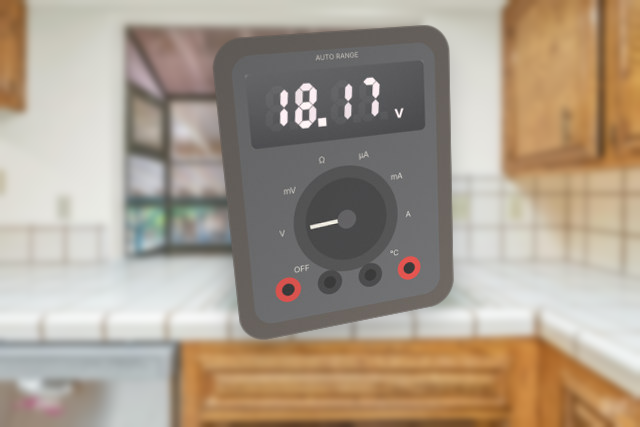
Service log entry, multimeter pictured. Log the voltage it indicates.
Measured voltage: 18.17 V
